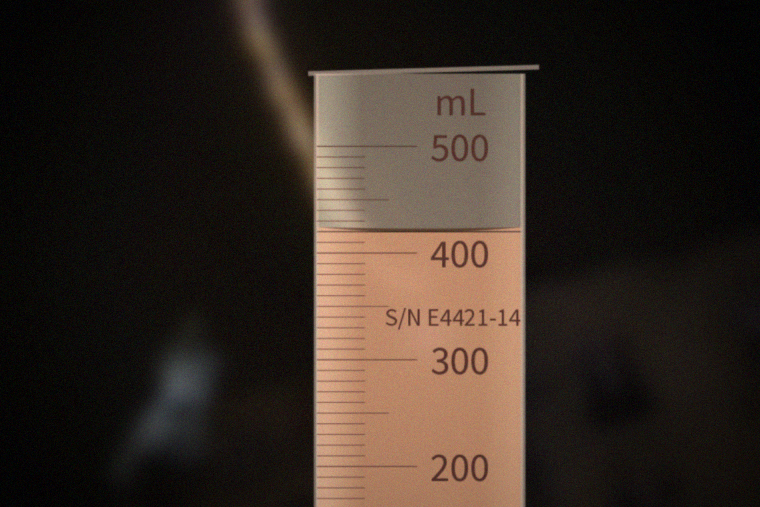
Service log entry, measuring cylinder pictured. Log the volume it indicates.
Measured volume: 420 mL
